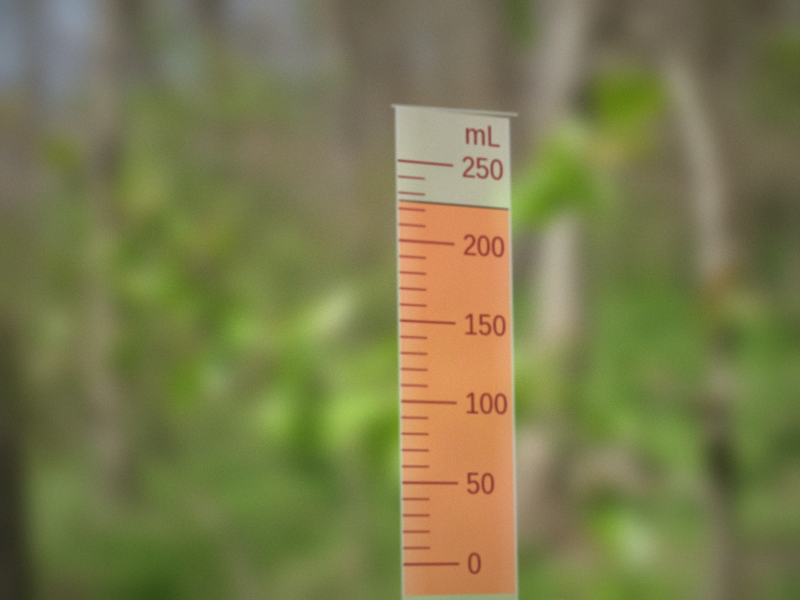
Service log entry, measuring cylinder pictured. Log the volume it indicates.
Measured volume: 225 mL
